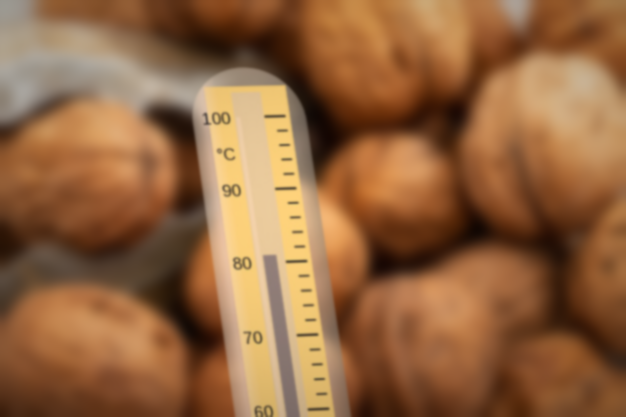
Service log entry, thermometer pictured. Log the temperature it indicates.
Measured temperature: 81 °C
